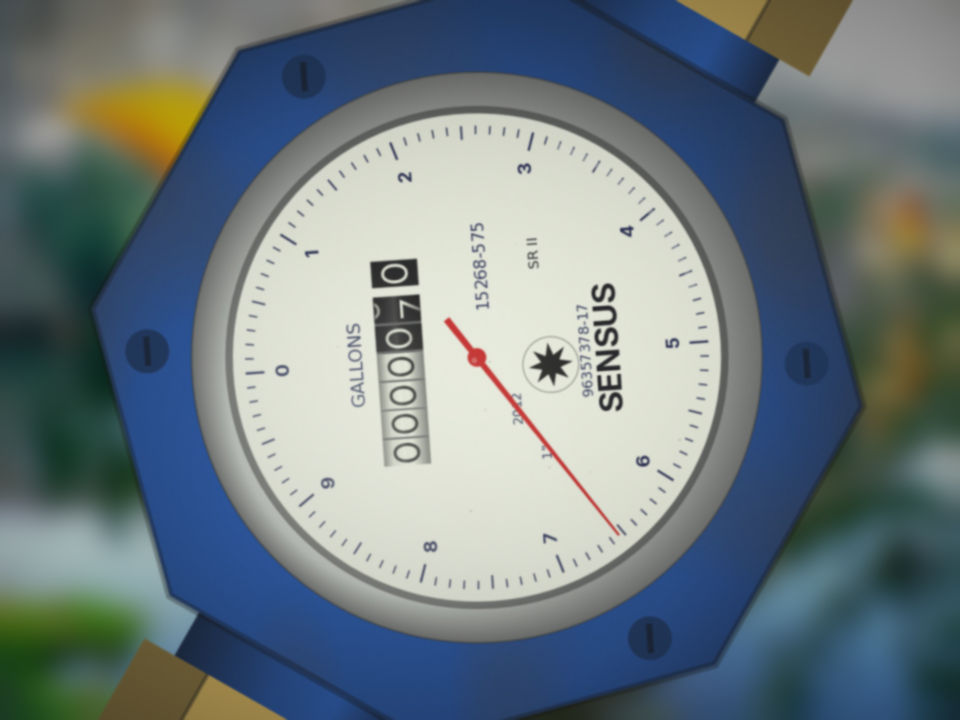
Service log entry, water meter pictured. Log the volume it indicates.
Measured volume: 66.5 gal
